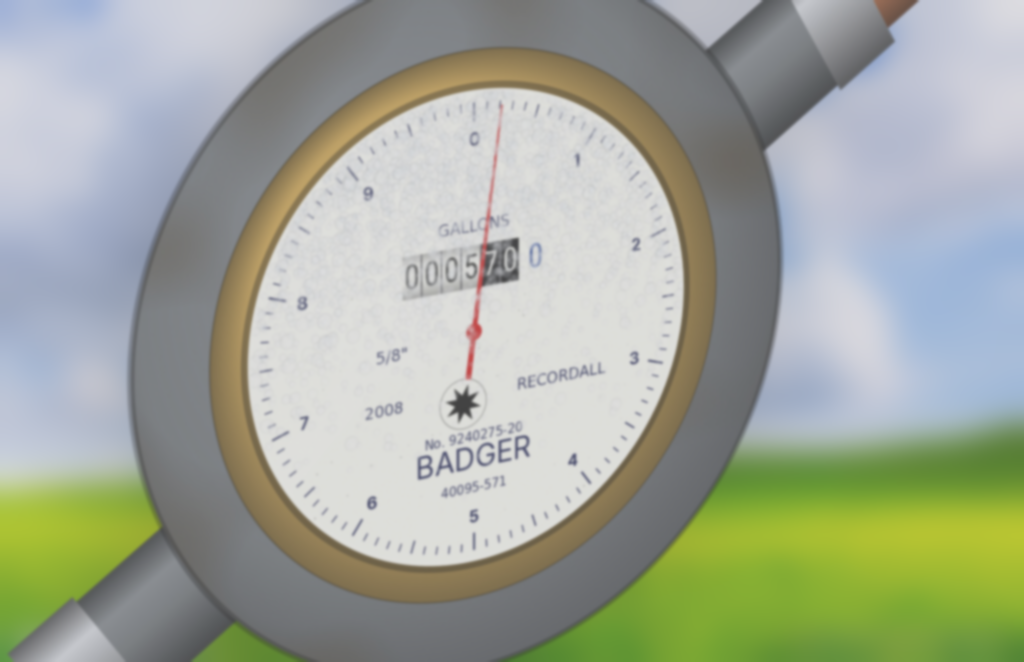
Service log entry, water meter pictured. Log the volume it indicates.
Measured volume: 5700.2 gal
